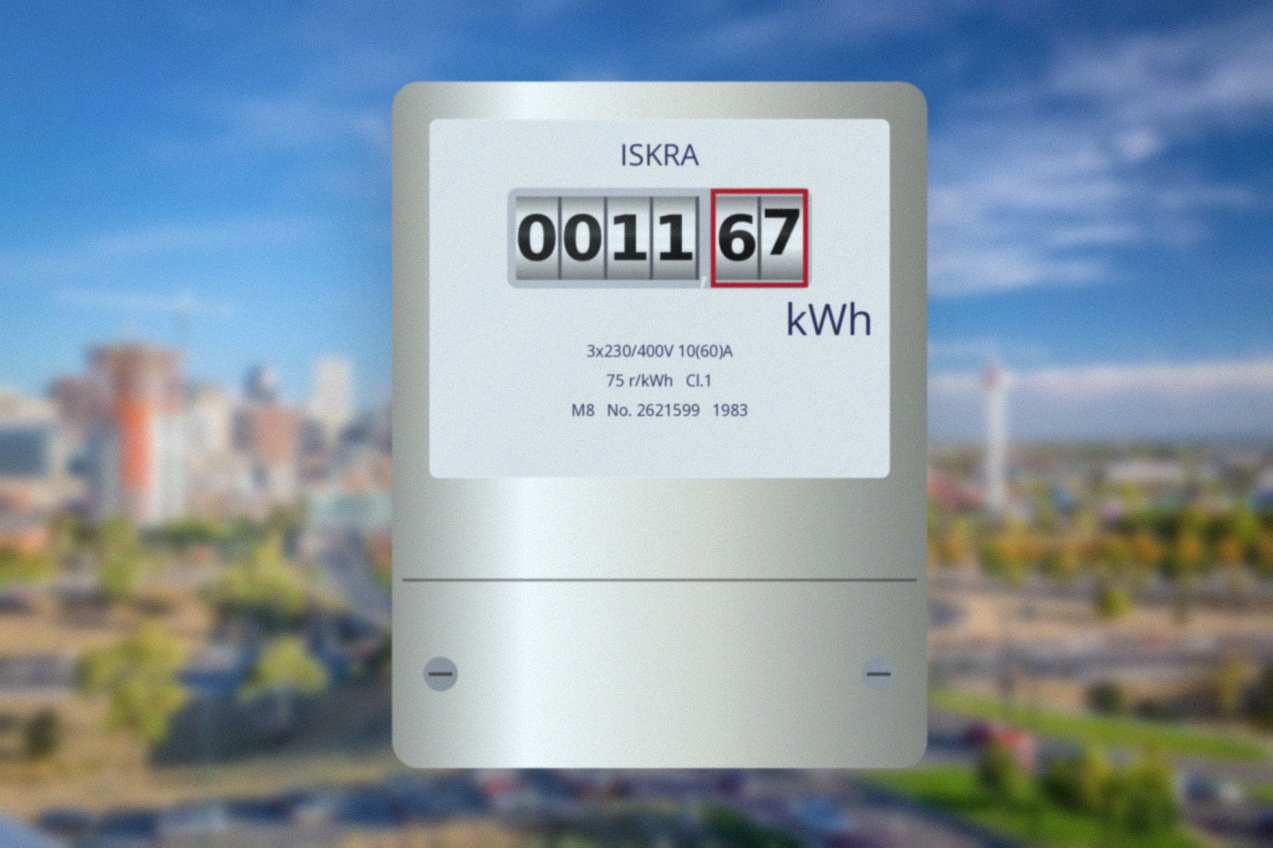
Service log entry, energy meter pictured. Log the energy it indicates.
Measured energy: 11.67 kWh
